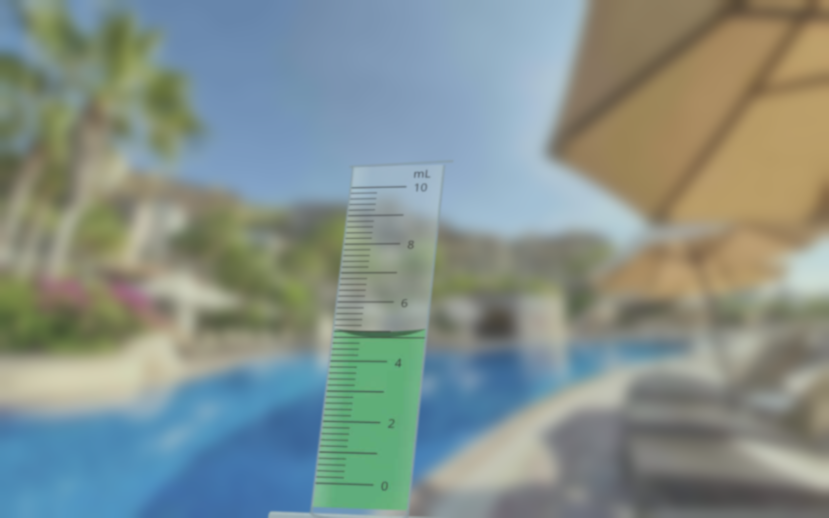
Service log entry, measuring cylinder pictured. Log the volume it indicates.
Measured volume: 4.8 mL
